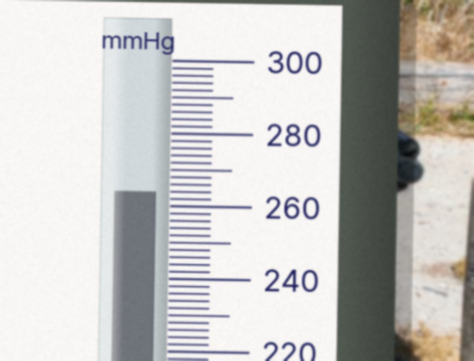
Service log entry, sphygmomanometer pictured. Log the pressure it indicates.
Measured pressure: 264 mmHg
